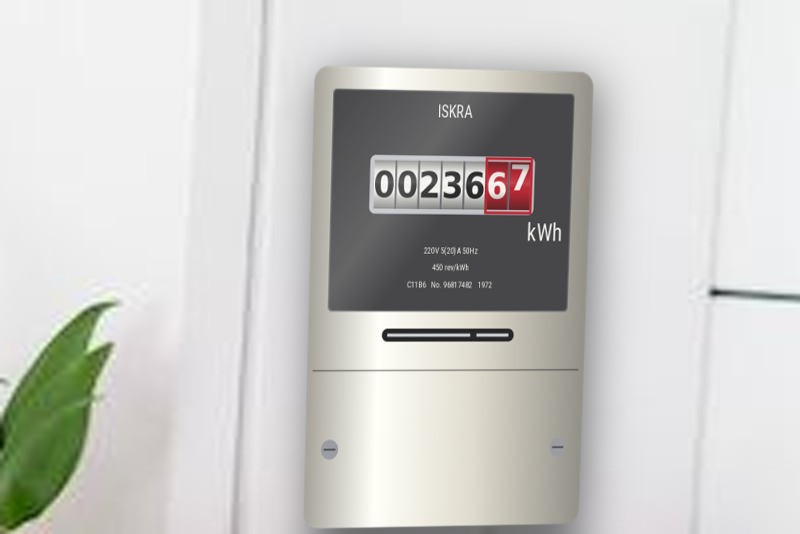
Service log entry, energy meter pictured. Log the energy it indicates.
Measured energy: 236.67 kWh
